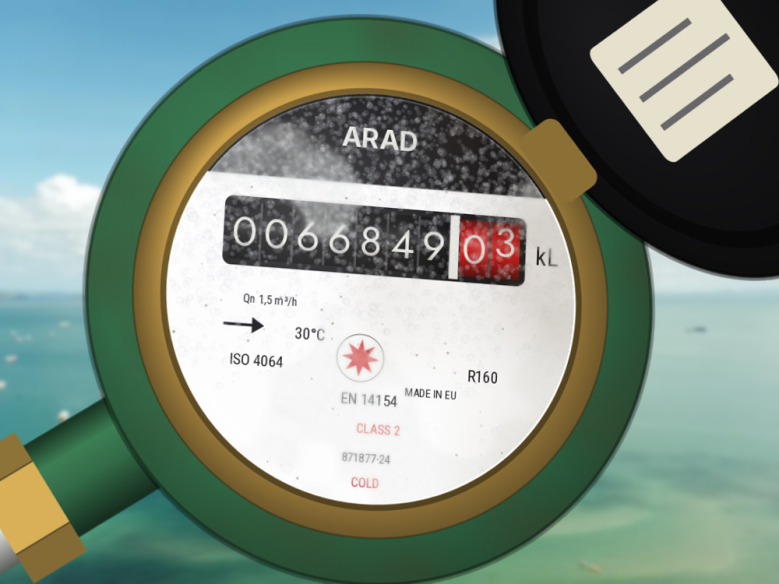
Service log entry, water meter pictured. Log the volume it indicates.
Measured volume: 66849.03 kL
